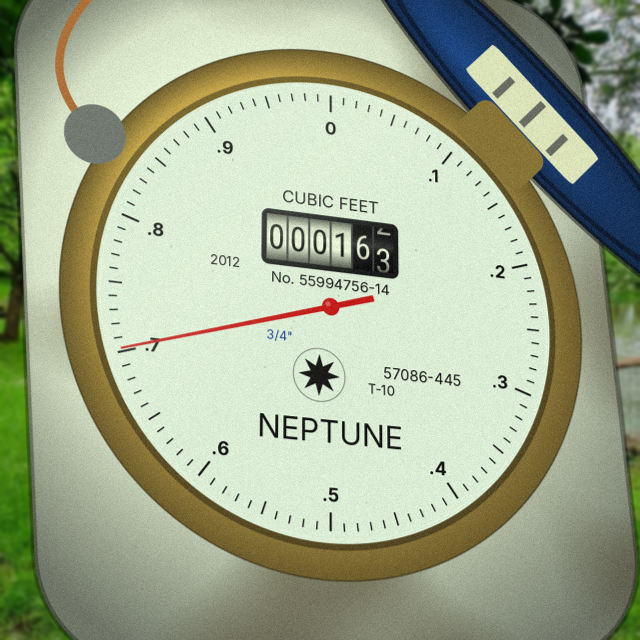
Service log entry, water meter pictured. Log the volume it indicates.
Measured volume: 162.70 ft³
